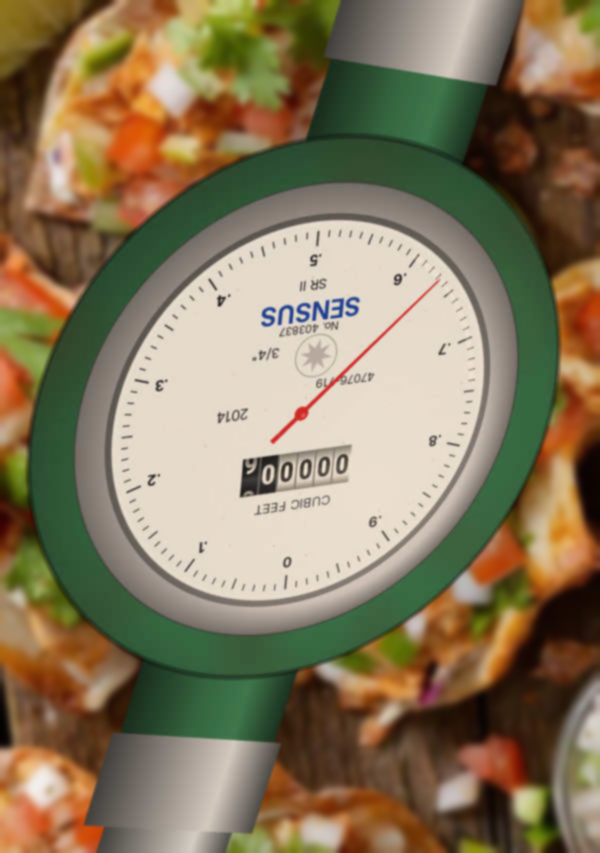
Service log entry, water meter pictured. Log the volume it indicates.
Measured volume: 5.63 ft³
